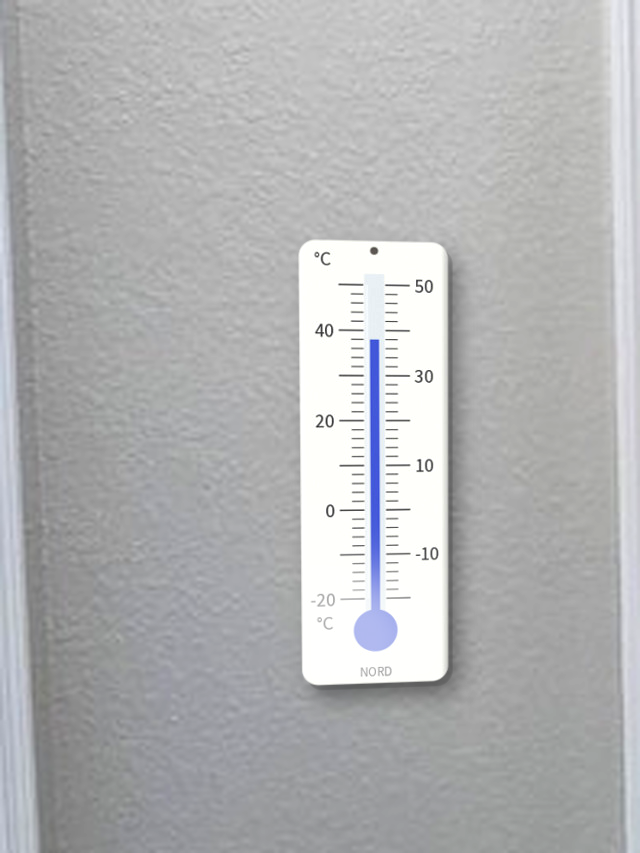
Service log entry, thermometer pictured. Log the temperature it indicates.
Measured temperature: 38 °C
